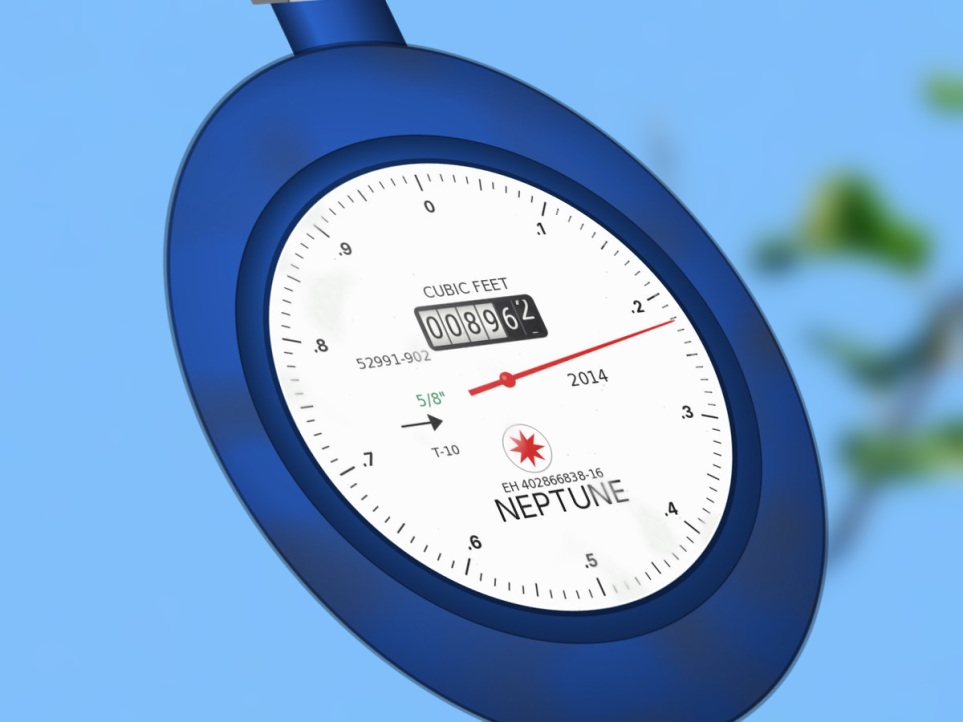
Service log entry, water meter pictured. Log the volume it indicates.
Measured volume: 8962.22 ft³
